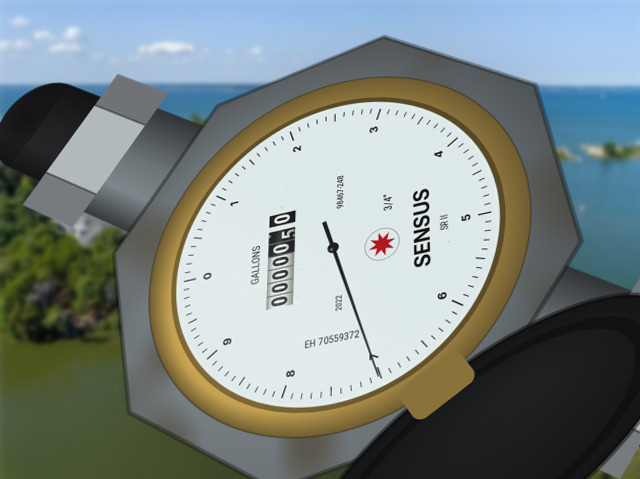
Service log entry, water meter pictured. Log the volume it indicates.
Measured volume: 47.0 gal
